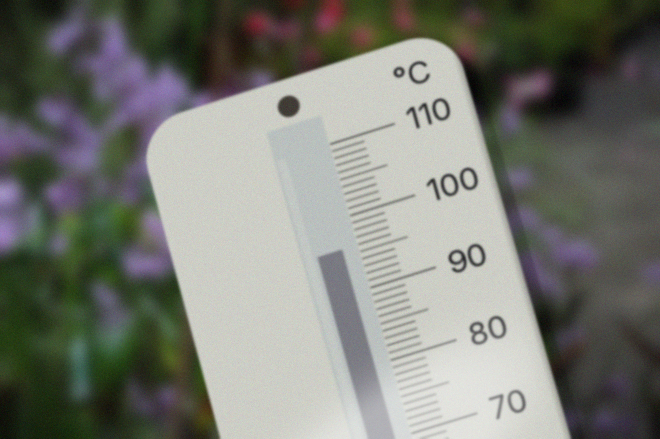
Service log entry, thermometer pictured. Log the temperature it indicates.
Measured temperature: 96 °C
